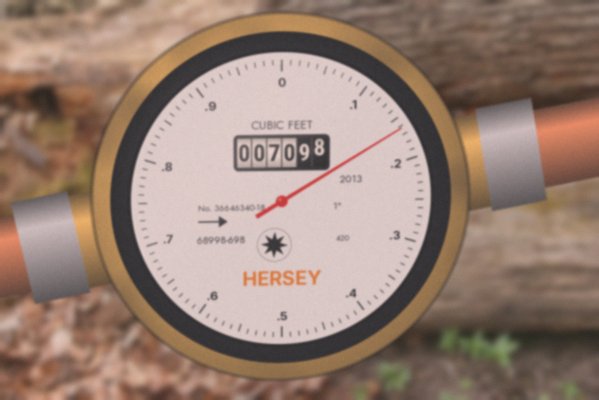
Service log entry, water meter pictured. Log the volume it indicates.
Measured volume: 7098.16 ft³
